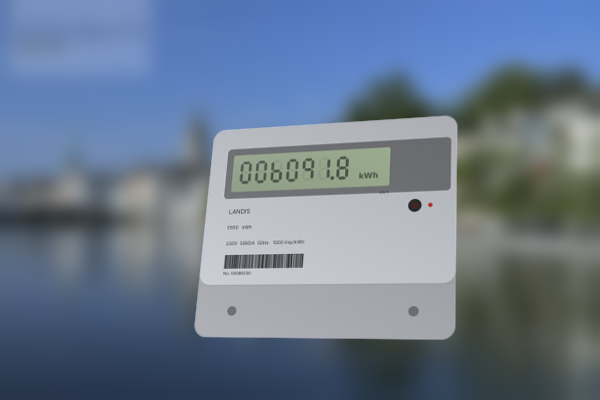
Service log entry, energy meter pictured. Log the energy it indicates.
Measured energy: 6091.8 kWh
